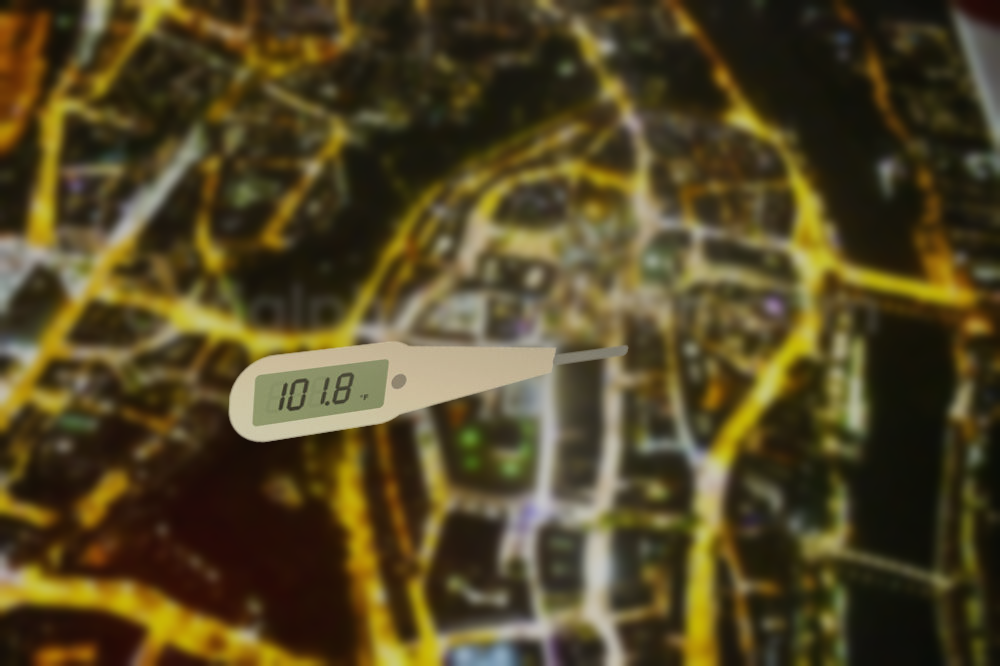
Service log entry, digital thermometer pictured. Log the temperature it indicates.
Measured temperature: 101.8 °F
